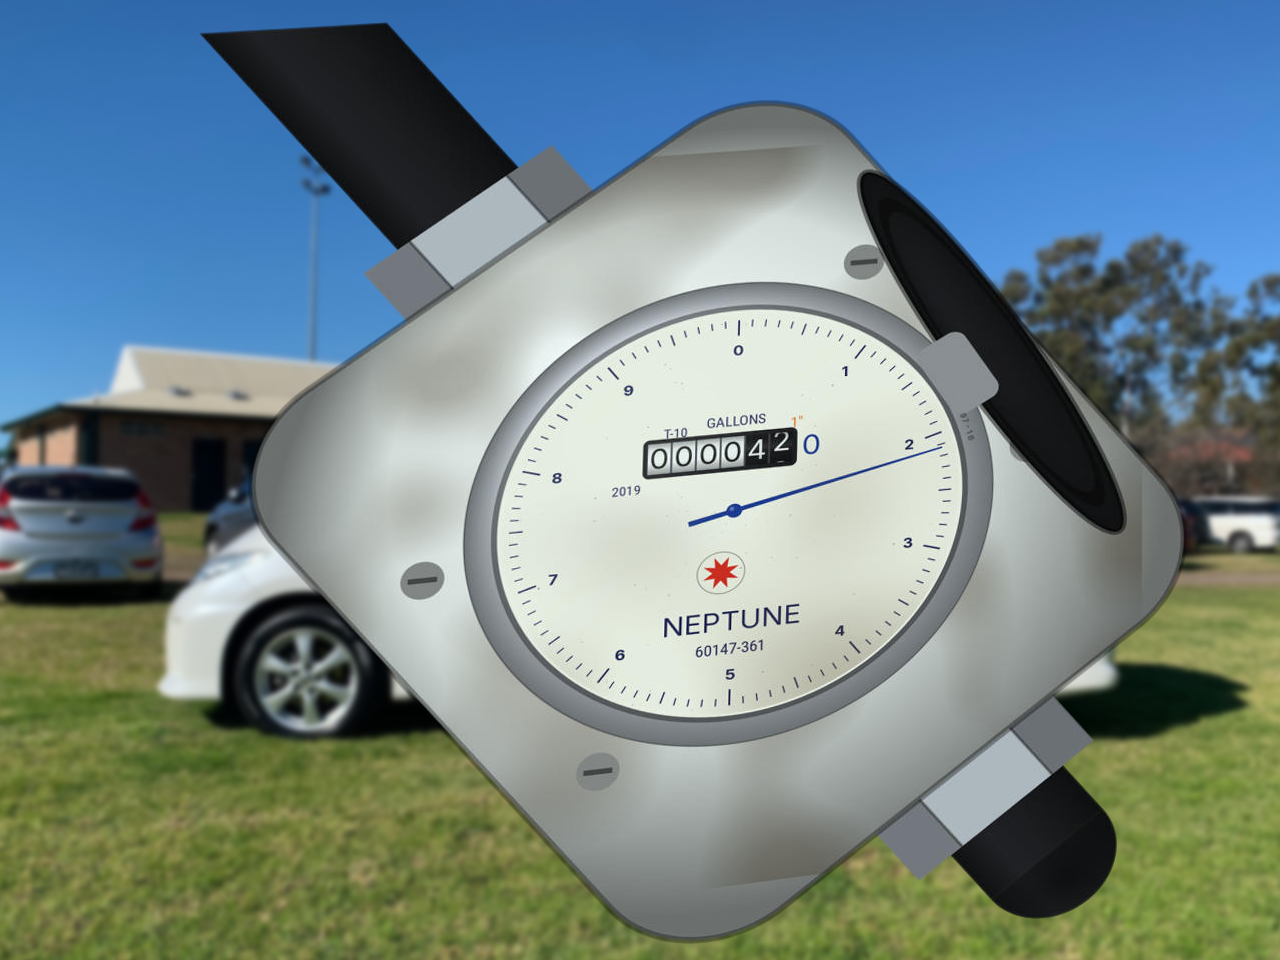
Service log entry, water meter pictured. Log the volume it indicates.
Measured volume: 422.1 gal
